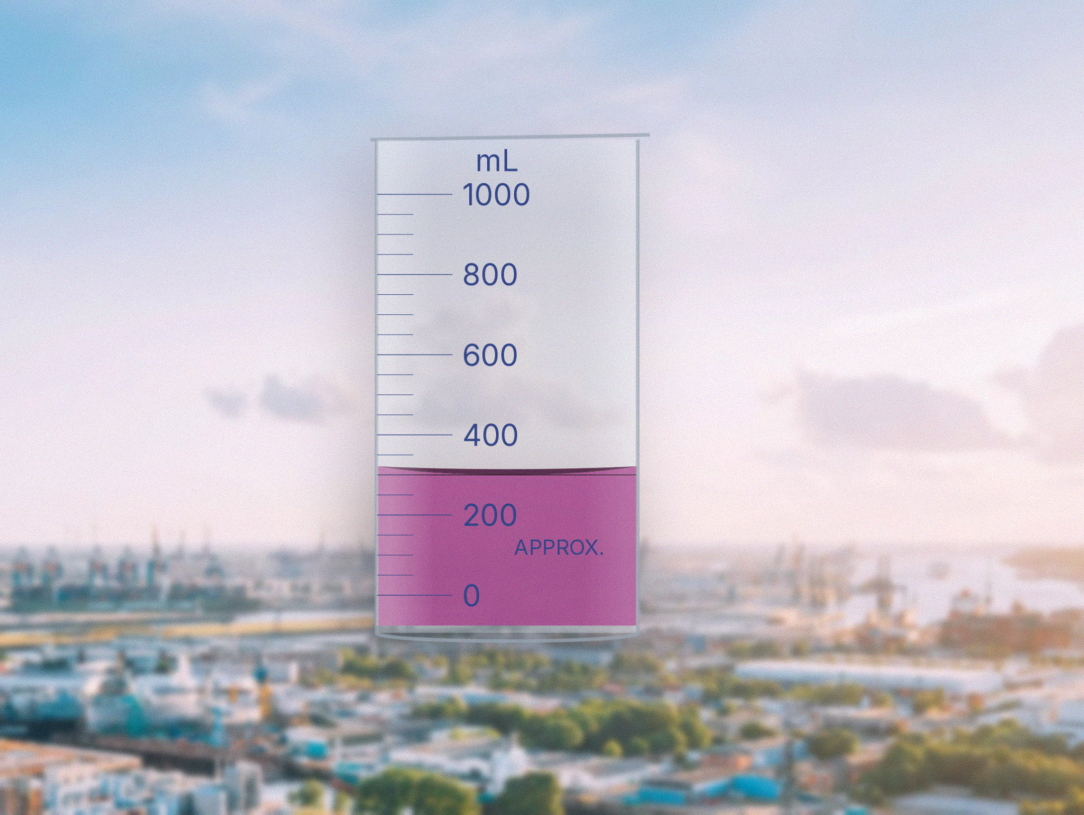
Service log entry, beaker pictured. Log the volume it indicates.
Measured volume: 300 mL
